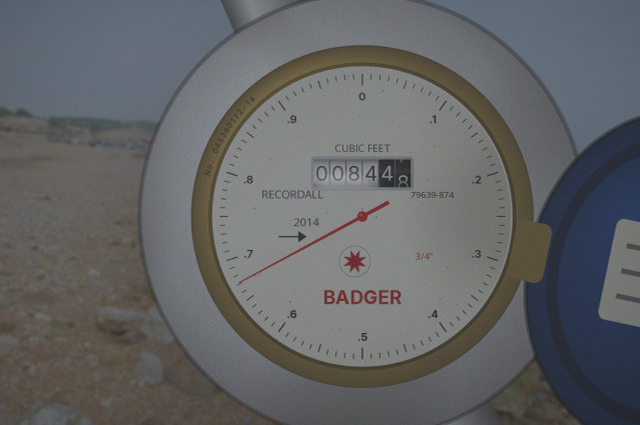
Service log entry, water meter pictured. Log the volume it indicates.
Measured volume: 8447.67 ft³
